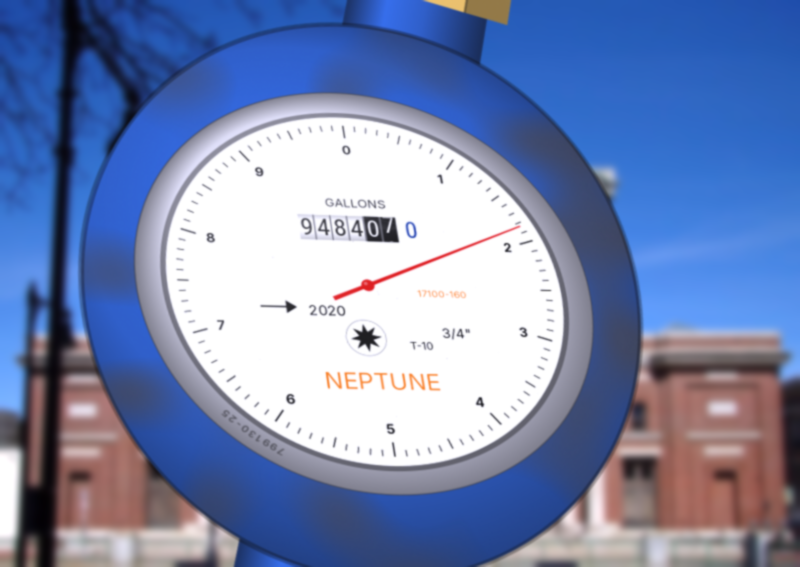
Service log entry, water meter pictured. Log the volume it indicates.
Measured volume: 9484071.8 gal
